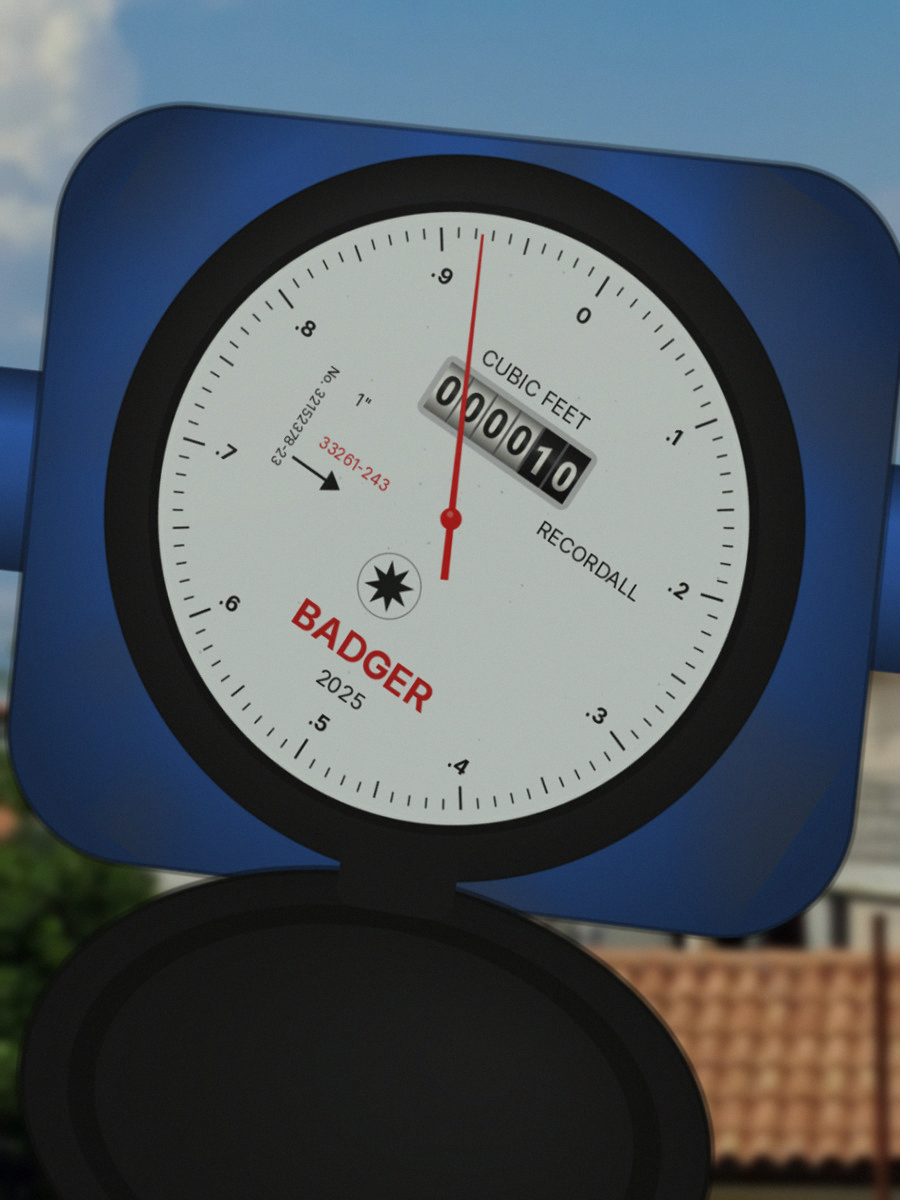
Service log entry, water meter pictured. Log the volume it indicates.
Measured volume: 9.92 ft³
